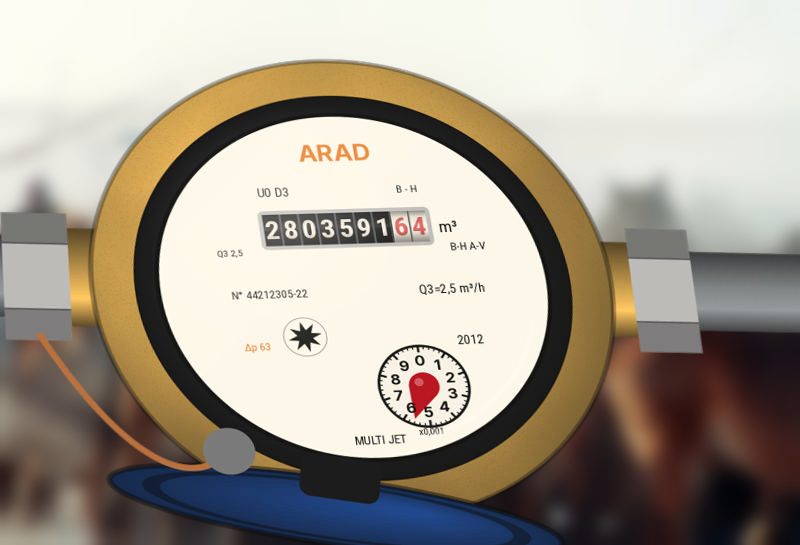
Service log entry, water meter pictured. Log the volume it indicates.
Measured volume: 2803591.645 m³
